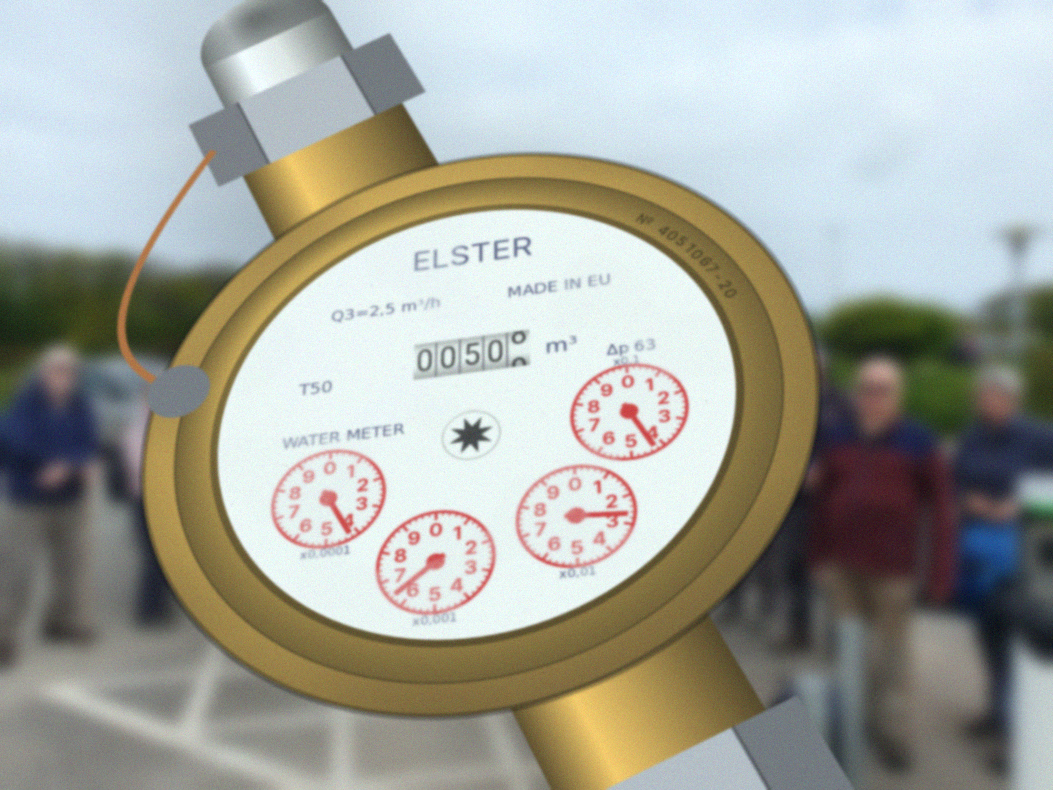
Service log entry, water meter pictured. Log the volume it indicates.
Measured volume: 508.4264 m³
